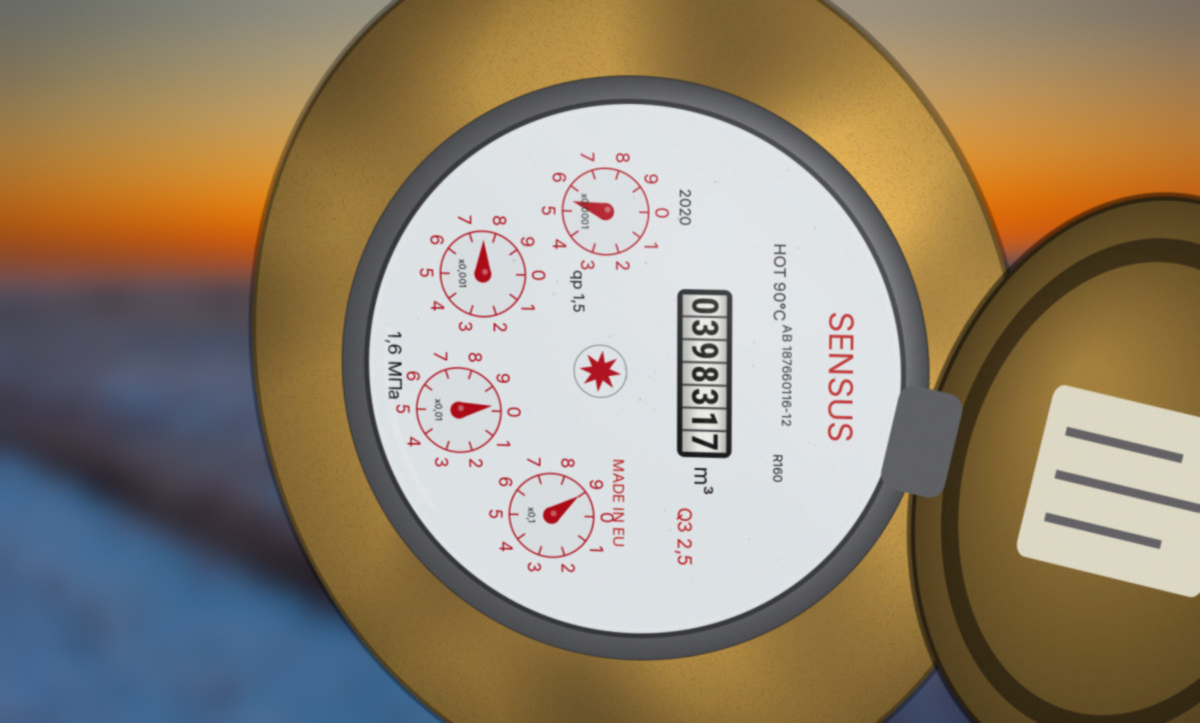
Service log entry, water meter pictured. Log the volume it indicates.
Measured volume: 398317.8975 m³
